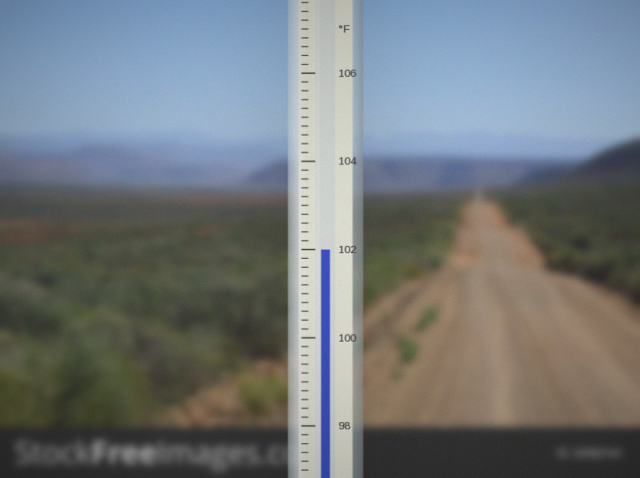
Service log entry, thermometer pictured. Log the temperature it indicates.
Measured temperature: 102 °F
